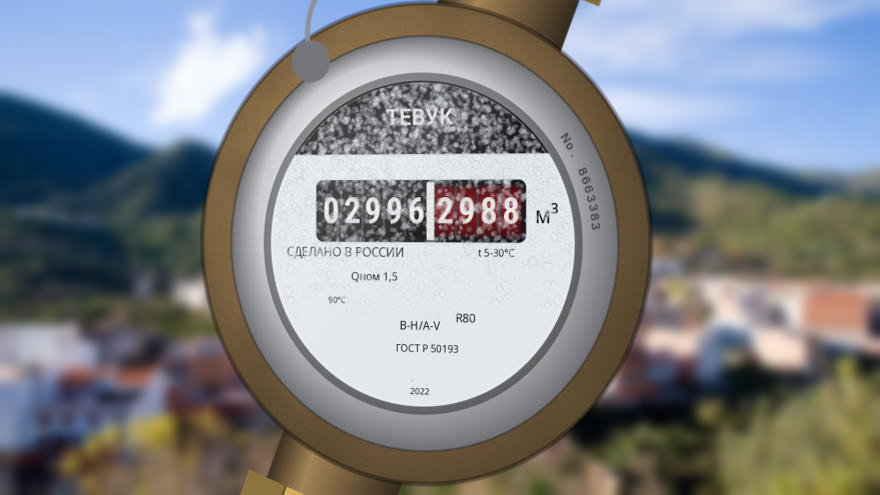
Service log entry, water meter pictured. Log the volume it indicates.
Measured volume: 2996.2988 m³
